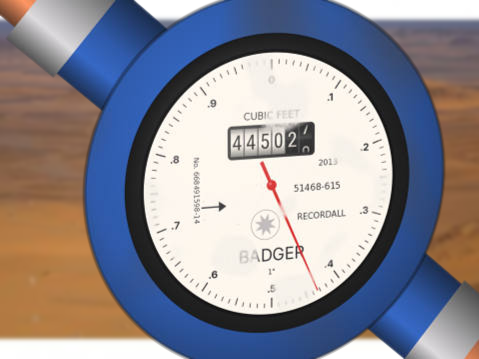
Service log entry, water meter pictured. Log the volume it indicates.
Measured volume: 445027.43 ft³
